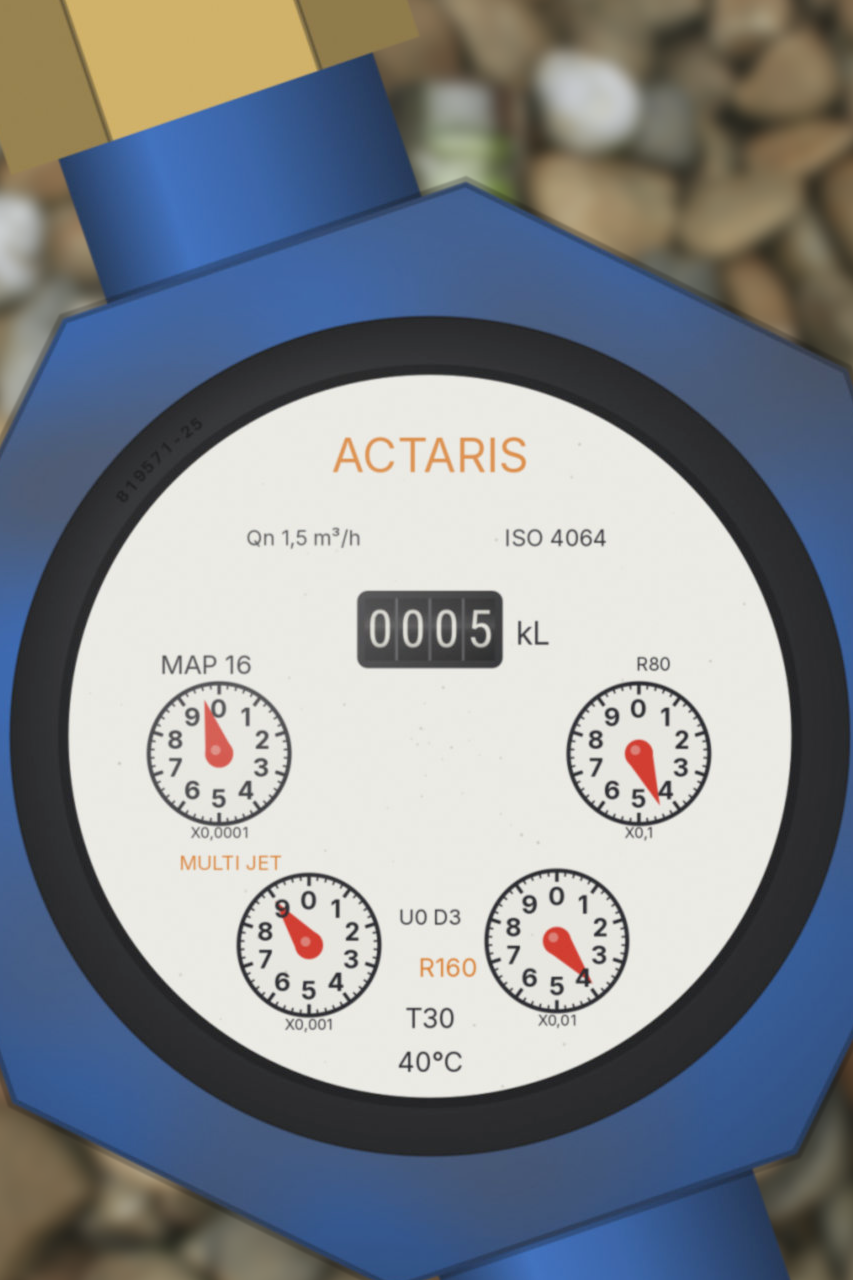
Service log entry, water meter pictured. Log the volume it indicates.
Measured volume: 5.4389 kL
